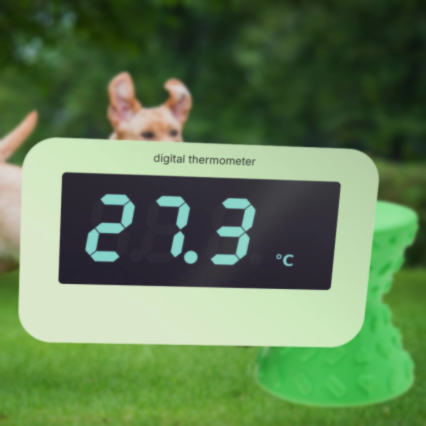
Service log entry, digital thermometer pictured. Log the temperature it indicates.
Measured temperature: 27.3 °C
